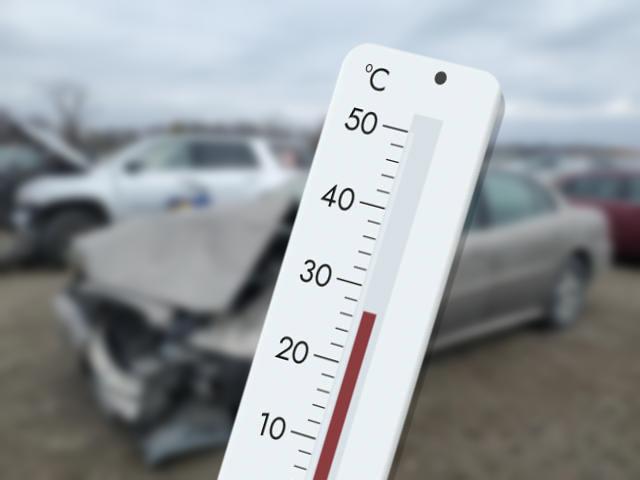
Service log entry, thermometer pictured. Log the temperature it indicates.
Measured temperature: 27 °C
